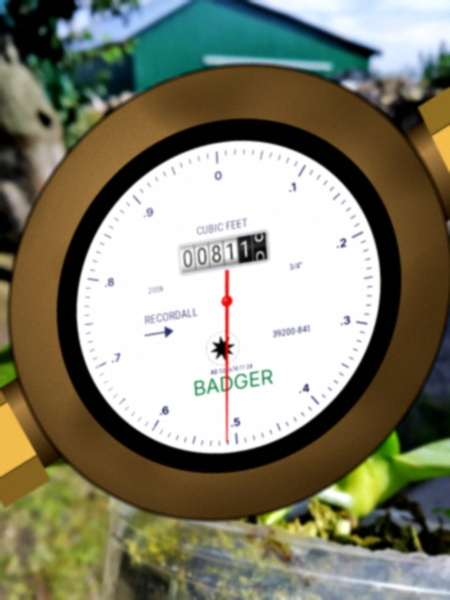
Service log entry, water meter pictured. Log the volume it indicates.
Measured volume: 8118.51 ft³
